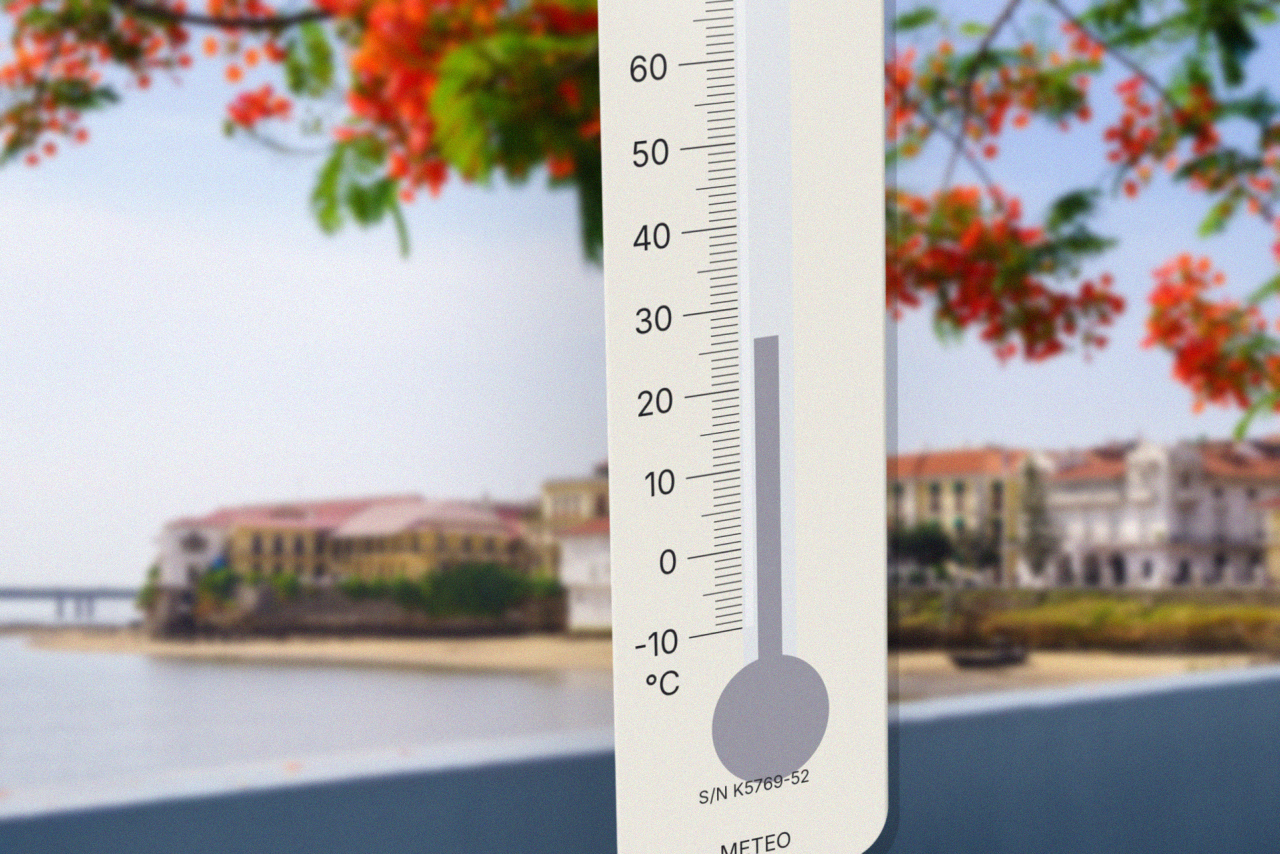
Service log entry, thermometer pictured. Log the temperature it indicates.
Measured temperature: 26 °C
